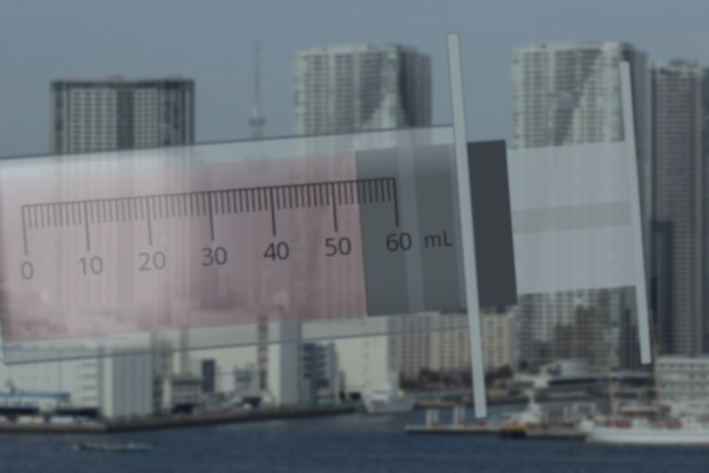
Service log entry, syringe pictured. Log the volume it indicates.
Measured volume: 54 mL
